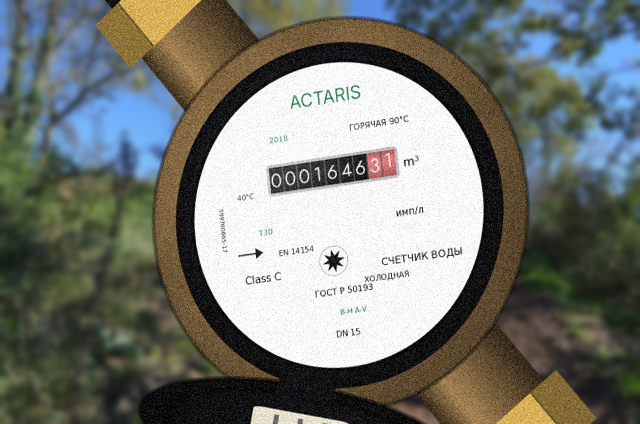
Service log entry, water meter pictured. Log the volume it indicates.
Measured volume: 1646.31 m³
